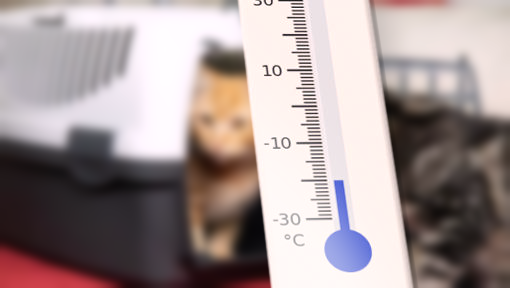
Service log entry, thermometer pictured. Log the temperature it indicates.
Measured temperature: -20 °C
